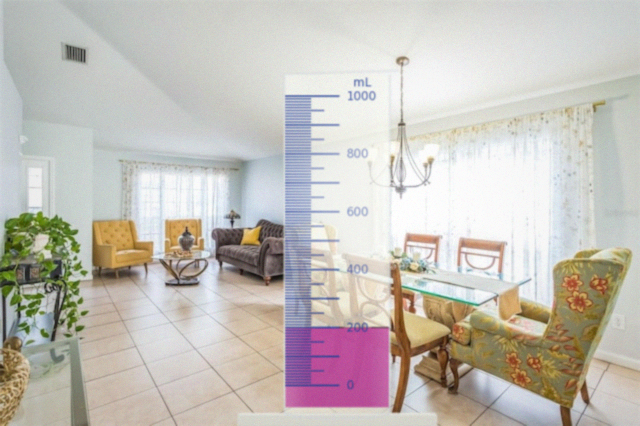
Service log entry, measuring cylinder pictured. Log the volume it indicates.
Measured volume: 200 mL
